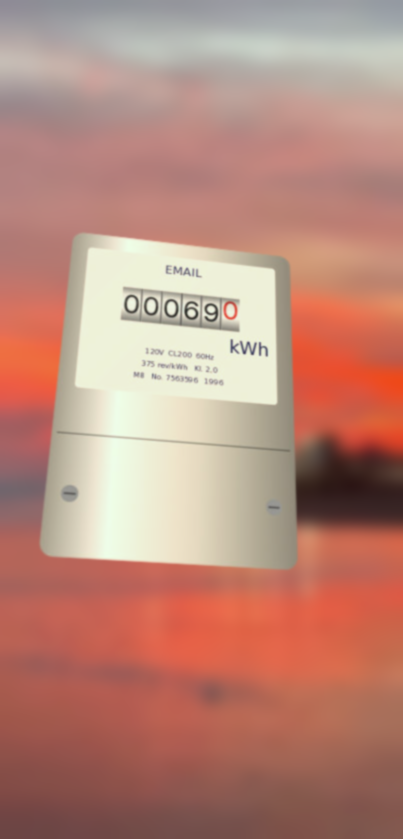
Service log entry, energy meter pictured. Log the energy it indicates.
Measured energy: 69.0 kWh
